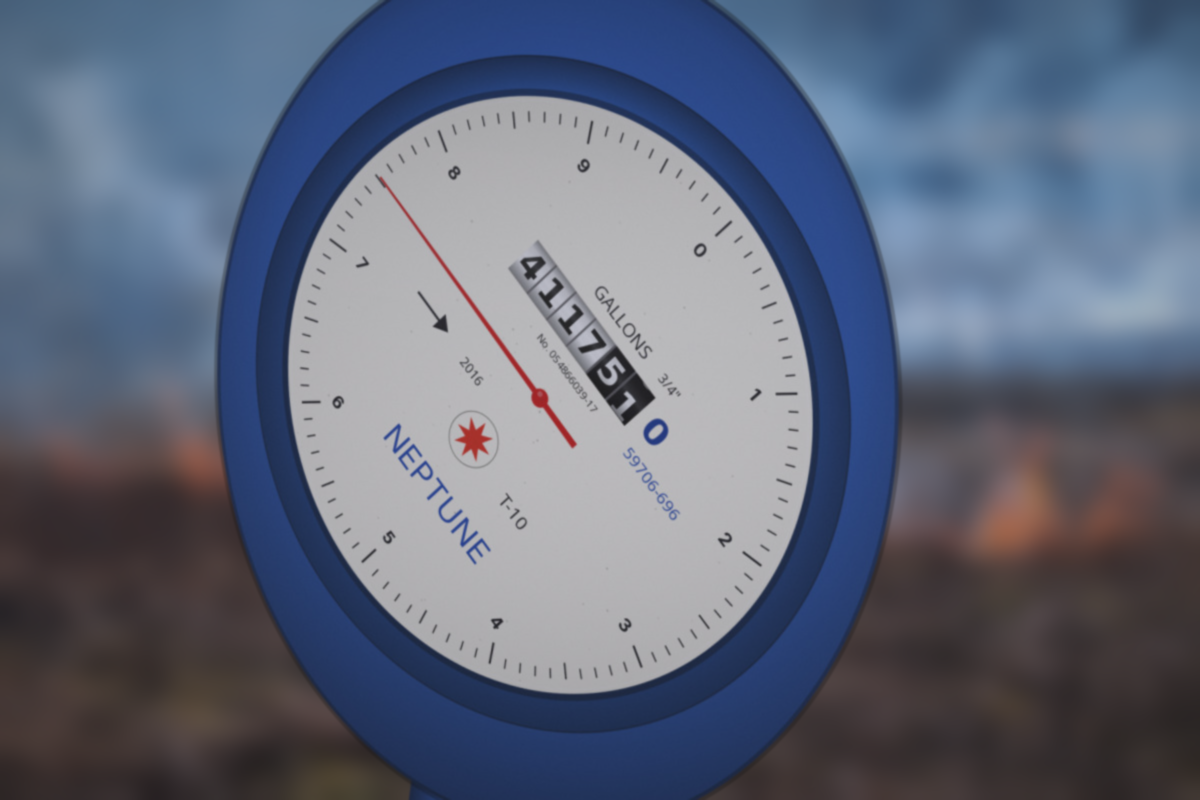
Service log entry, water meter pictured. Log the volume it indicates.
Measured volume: 4117507.5 gal
